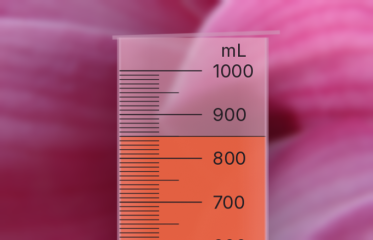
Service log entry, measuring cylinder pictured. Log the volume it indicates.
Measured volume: 850 mL
